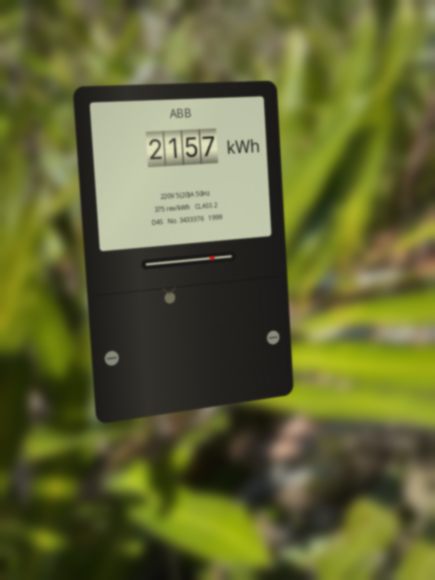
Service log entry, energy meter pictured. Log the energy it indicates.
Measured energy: 2157 kWh
